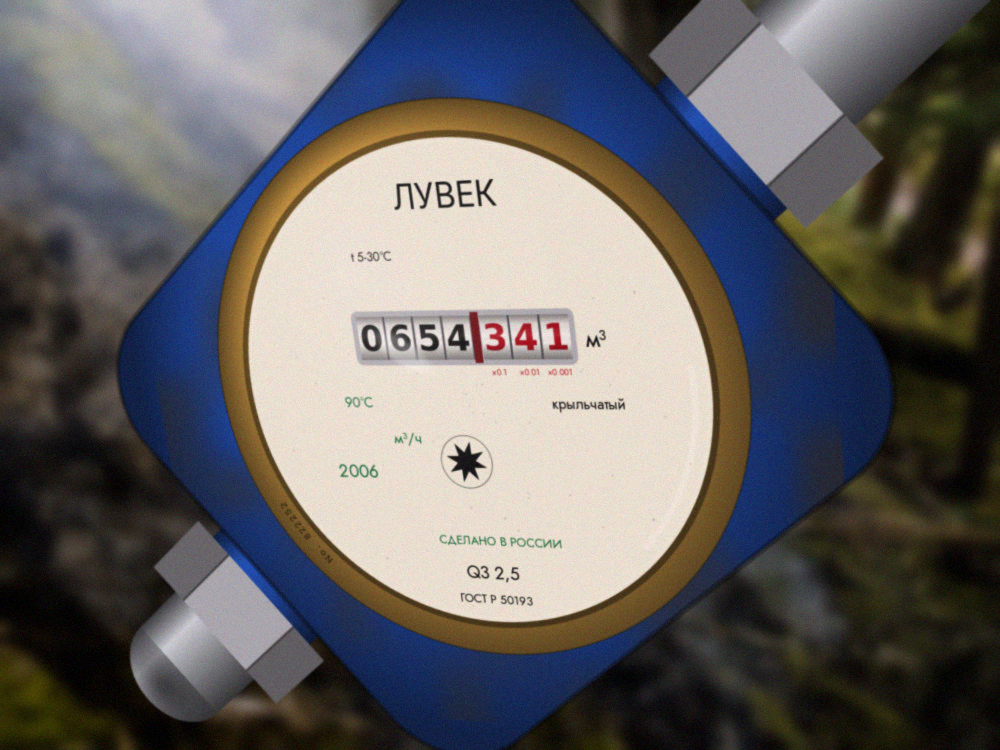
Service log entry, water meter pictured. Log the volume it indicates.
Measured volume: 654.341 m³
